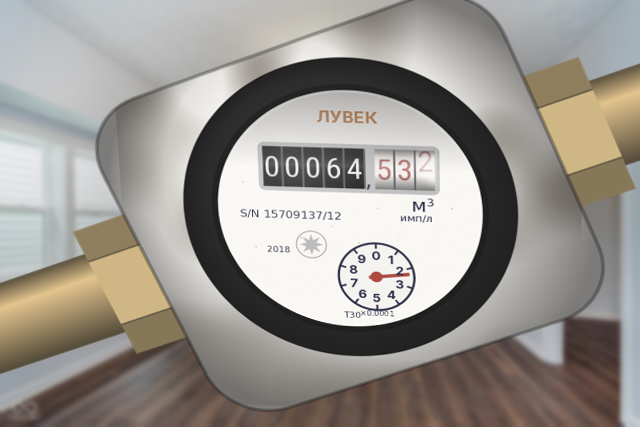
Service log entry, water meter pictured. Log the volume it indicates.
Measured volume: 64.5322 m³
